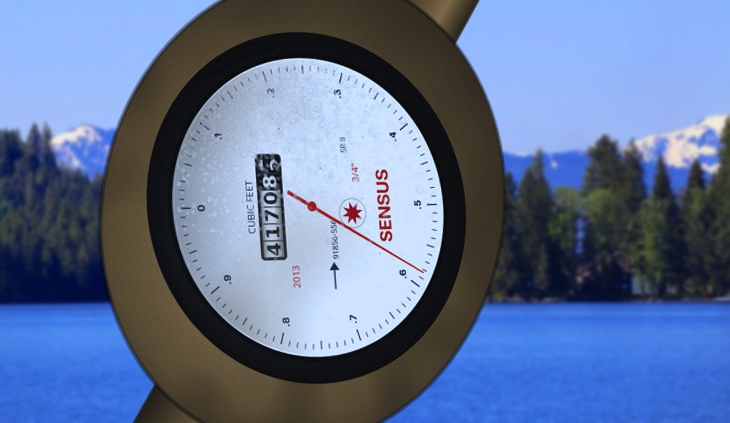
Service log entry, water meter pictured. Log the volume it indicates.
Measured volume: 417081.58 ft³
